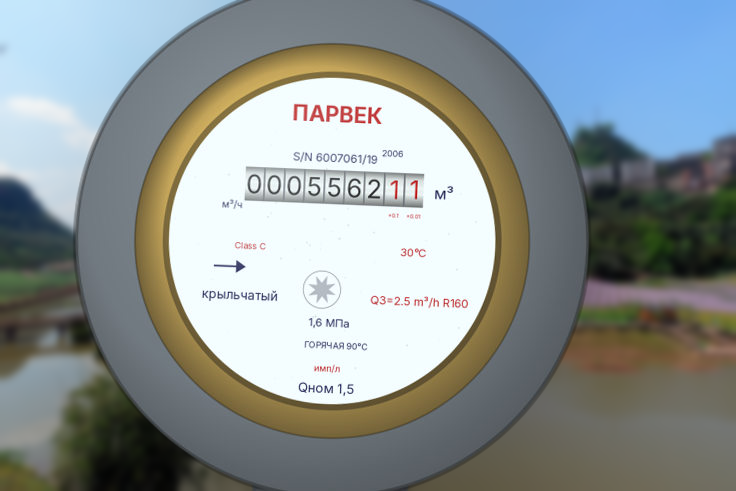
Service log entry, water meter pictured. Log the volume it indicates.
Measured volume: 5562.11 m³
